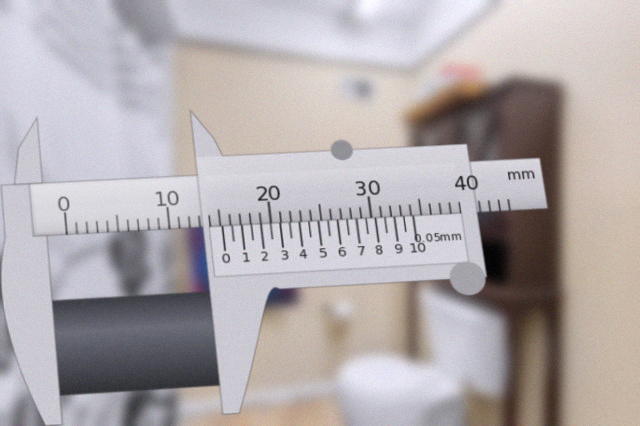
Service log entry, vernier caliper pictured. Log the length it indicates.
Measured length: 15.2 mm
